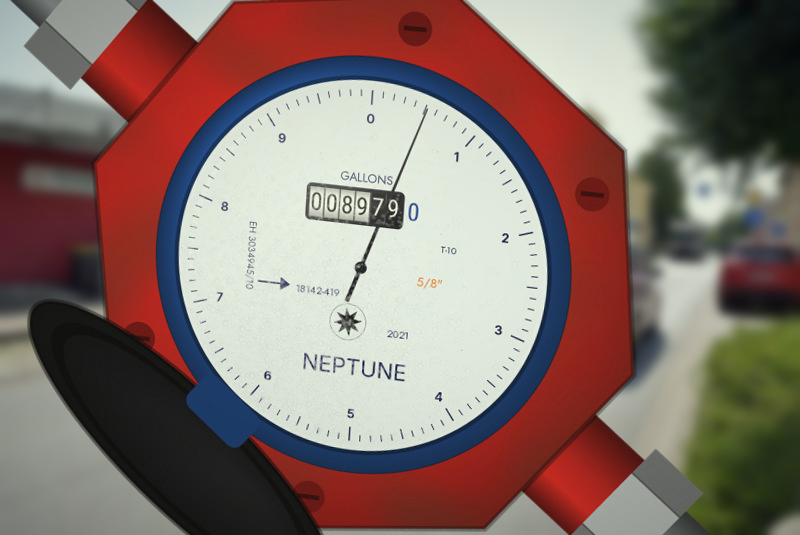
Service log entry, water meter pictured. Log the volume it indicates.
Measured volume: 89790.5 gal
